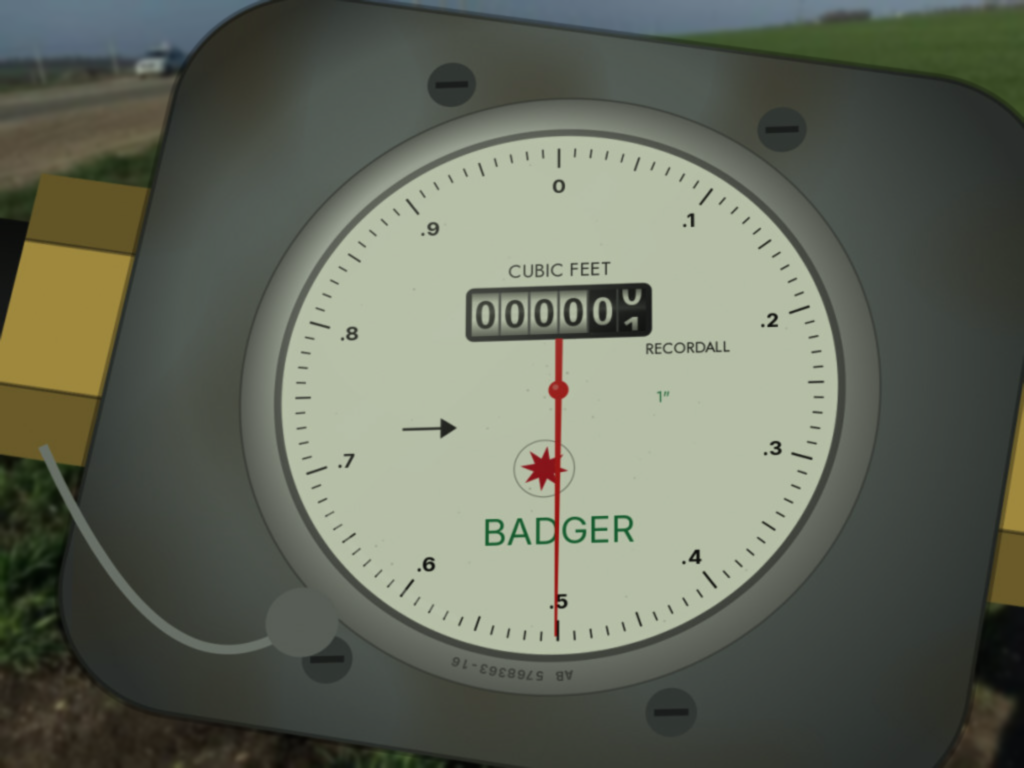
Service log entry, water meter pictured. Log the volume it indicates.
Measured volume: 0.50 ft³
